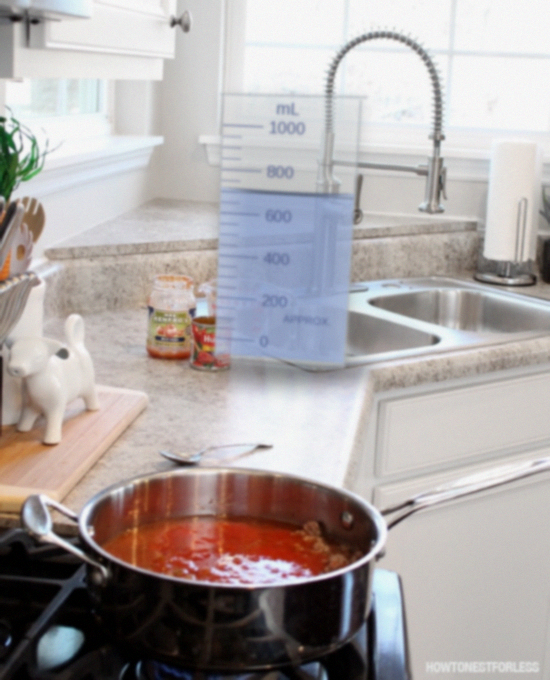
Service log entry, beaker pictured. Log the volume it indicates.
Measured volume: 700 mL
